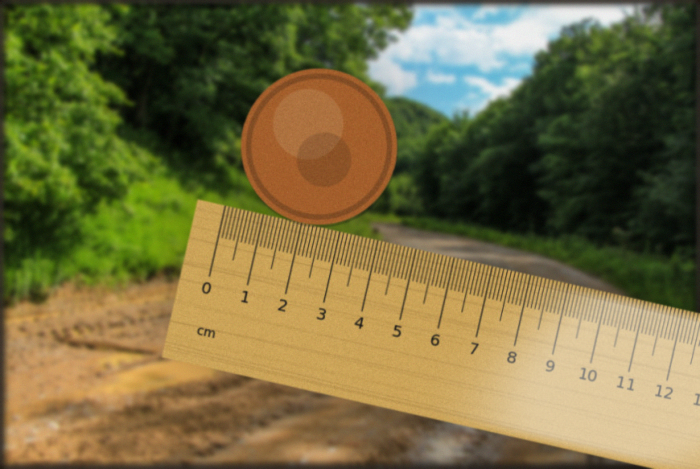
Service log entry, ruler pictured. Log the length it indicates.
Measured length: 4 cm
